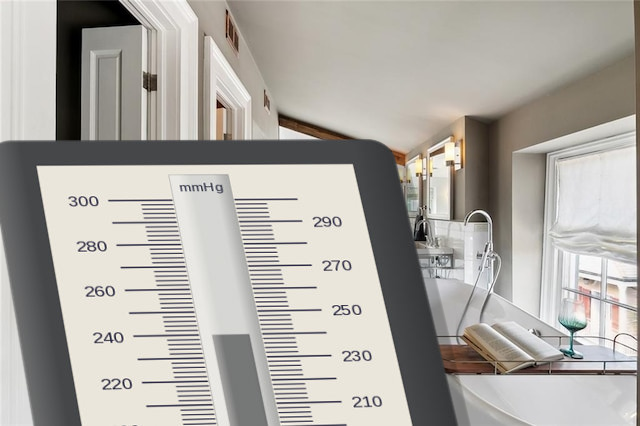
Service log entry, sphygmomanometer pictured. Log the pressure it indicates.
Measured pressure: 240 mmHg
